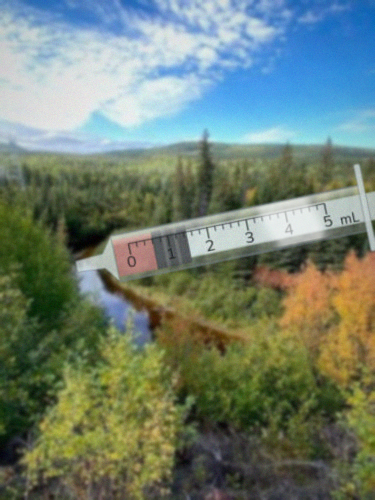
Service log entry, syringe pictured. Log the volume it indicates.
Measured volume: 0.6 mL
